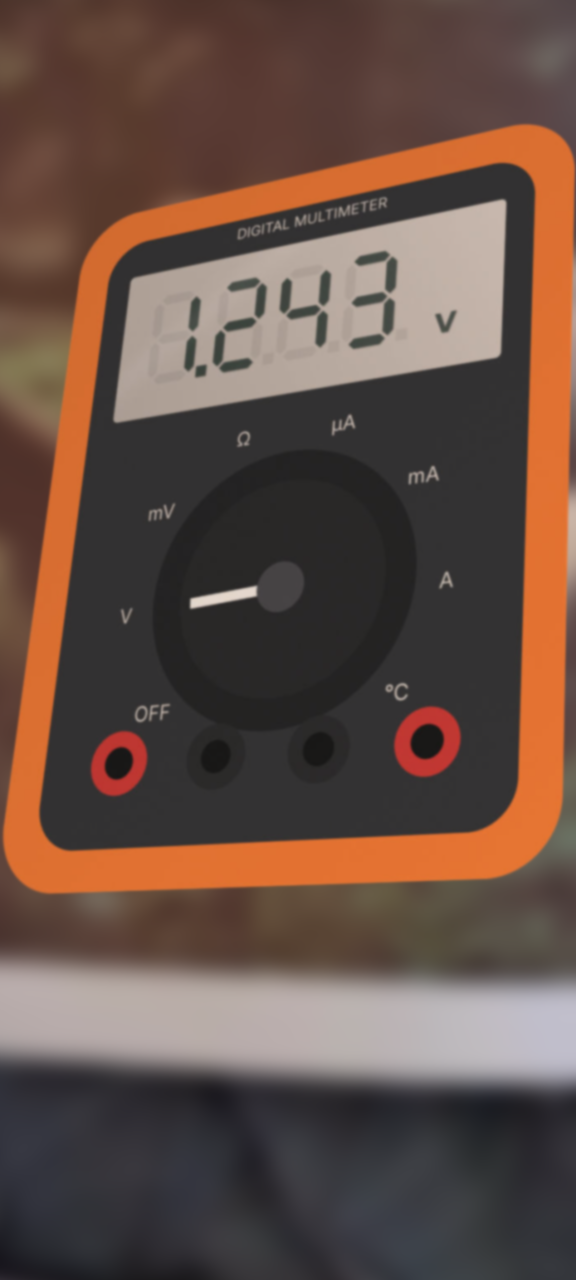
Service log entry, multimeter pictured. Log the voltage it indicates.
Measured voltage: 1.243 V
